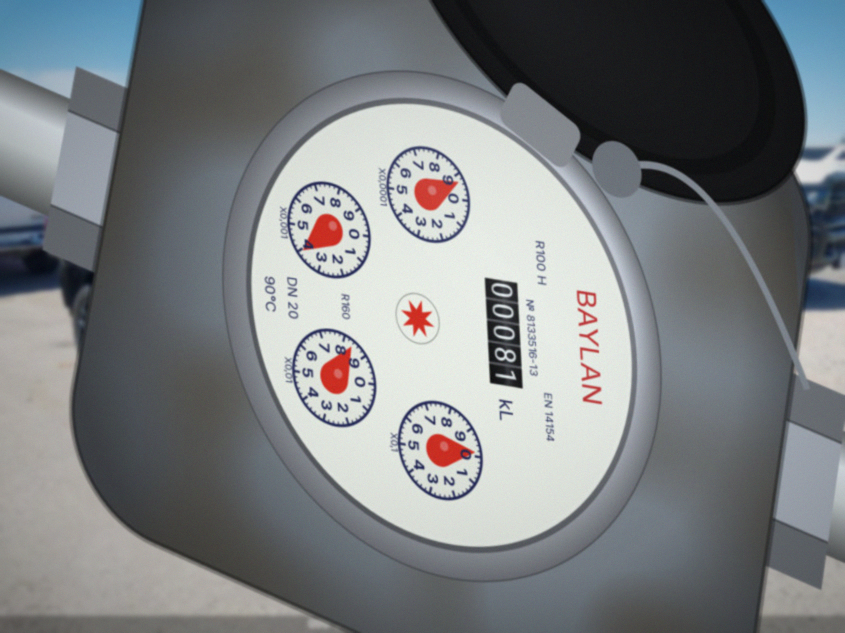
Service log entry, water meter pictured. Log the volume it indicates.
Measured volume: 80.9839 kL
